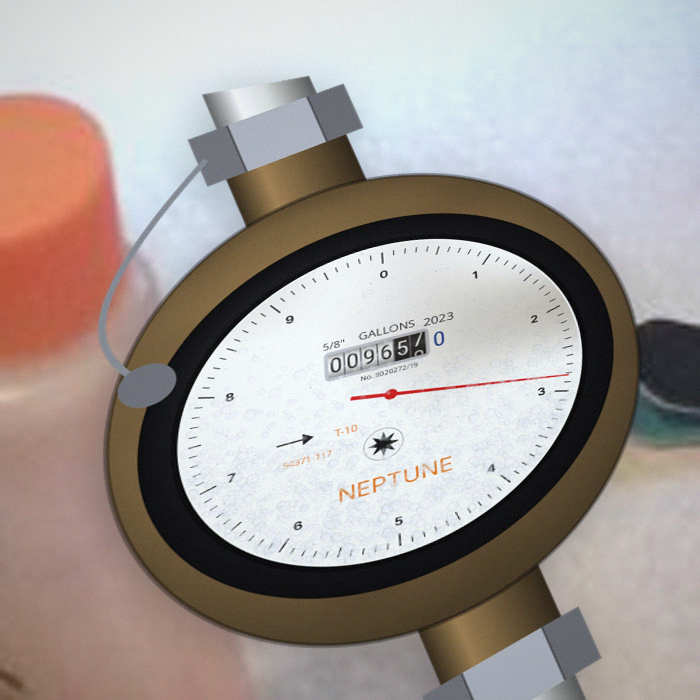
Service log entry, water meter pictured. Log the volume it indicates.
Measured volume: 96572.8 gal
